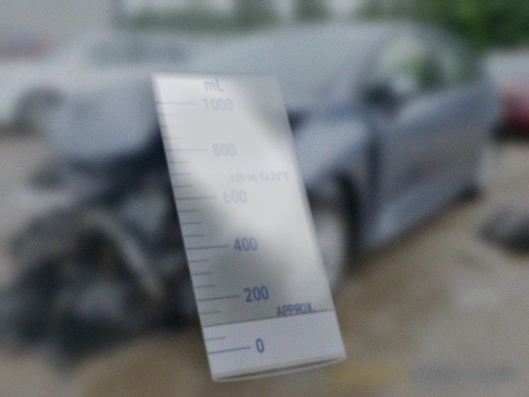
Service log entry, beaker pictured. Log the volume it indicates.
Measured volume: 100 mL
